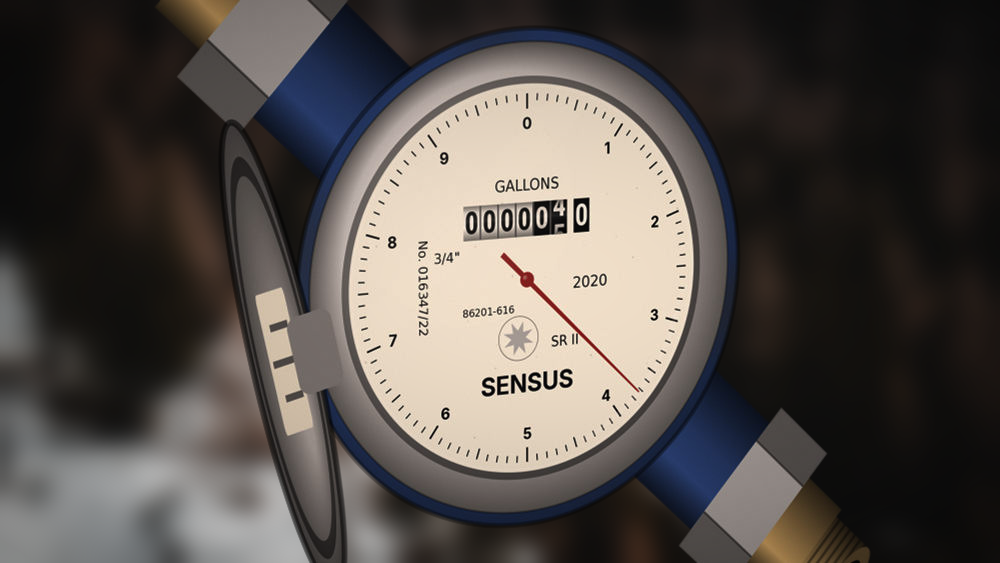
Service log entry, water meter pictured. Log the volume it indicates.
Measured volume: 43.7 gal
